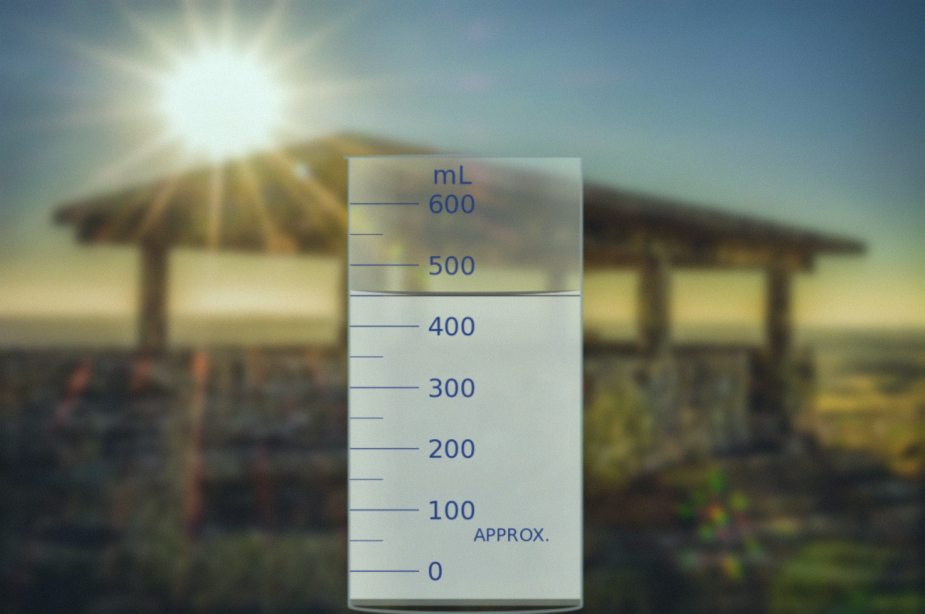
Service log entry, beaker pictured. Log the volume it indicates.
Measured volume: 450 mL
